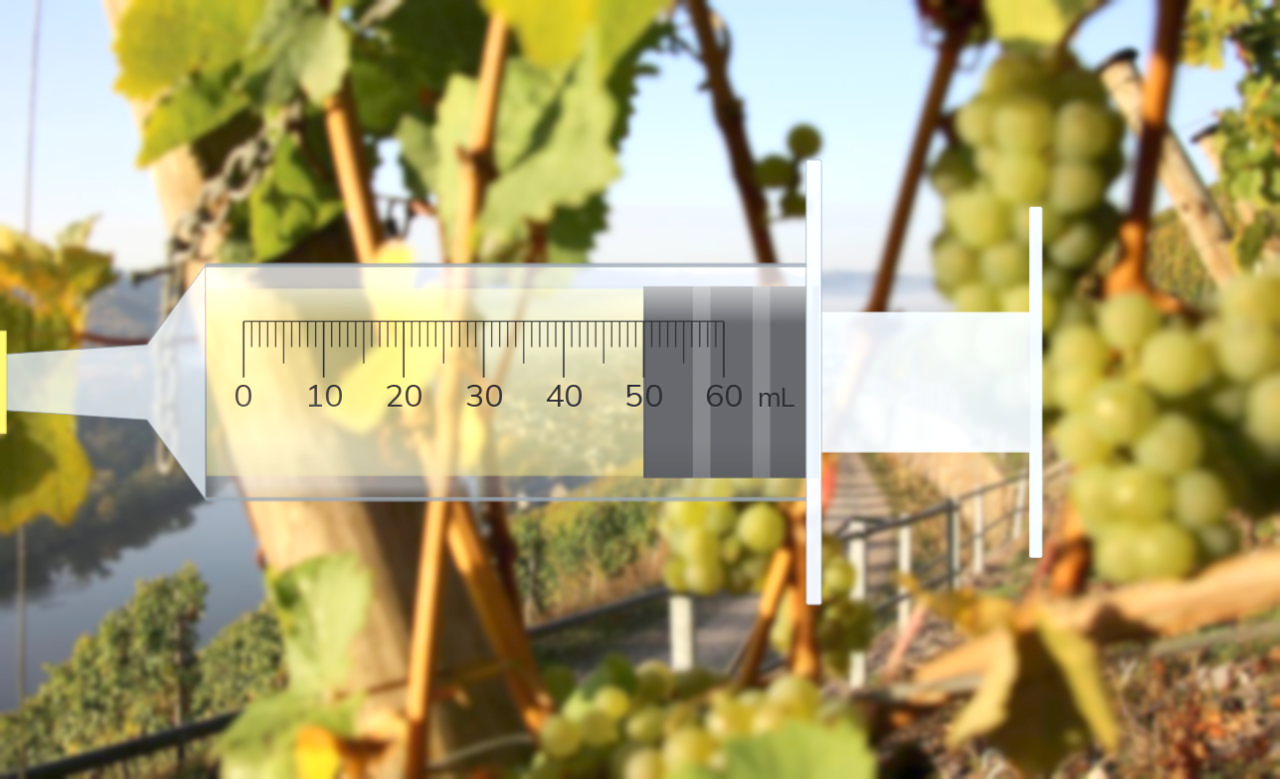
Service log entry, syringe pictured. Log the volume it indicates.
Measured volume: 50 mL
